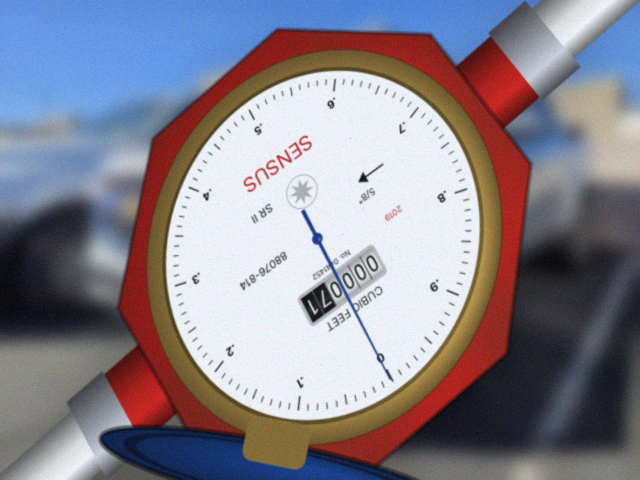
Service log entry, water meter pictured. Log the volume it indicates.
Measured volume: 71.00 ft³
